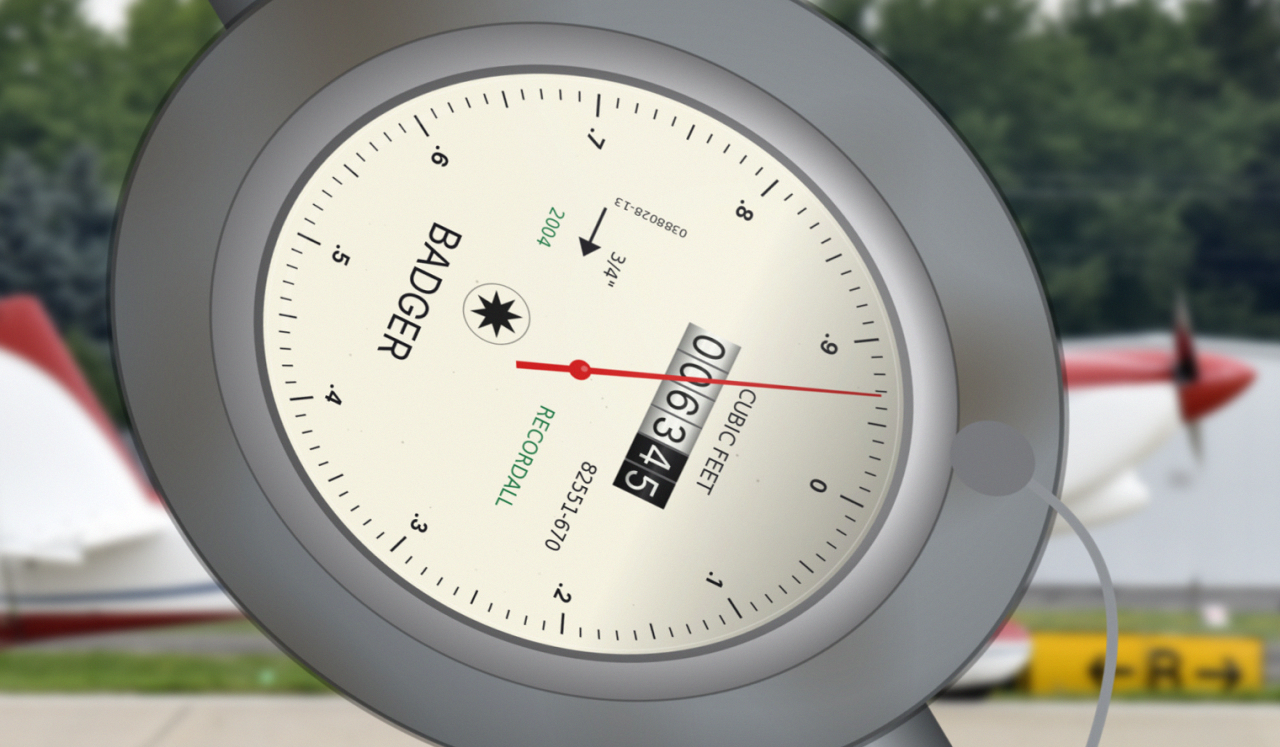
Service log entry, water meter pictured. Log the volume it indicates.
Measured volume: 6344.93 ft³
